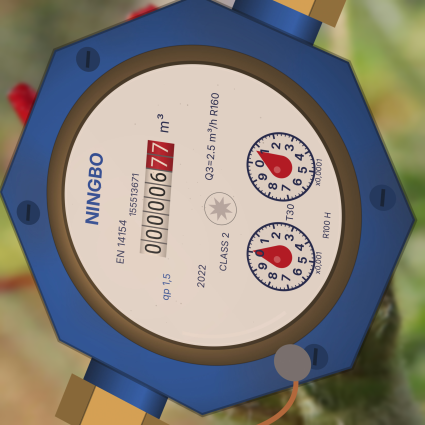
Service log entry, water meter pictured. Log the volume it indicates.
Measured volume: 6.7700 m³
